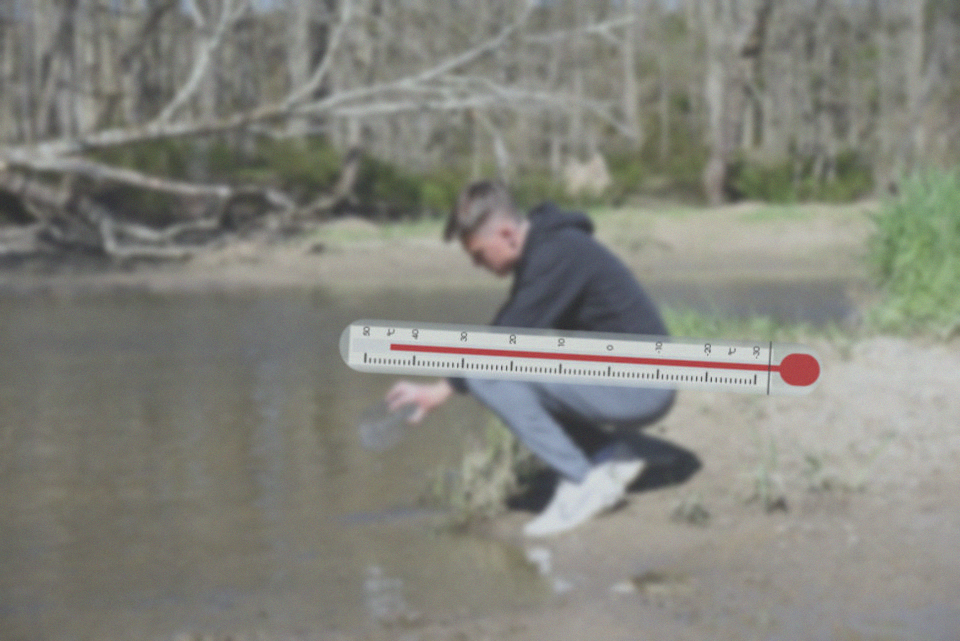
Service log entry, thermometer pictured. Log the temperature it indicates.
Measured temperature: 45 °C
